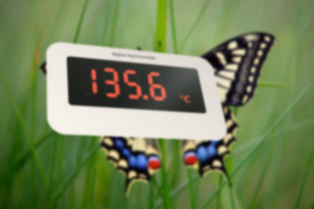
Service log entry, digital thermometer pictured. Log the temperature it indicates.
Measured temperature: 135.6 °C
